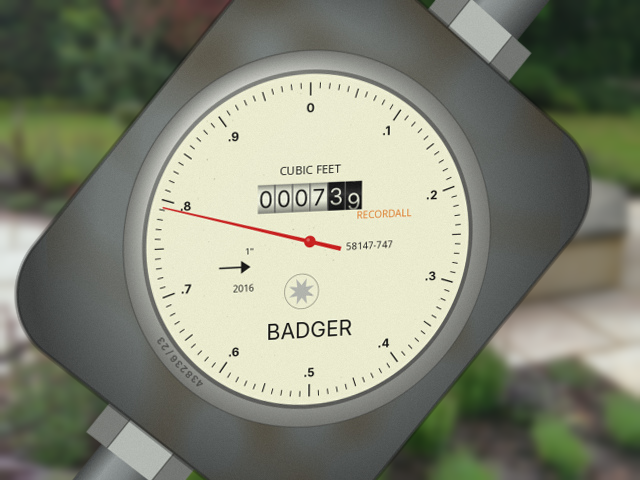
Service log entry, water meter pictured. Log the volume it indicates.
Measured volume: 738.79 ft³
